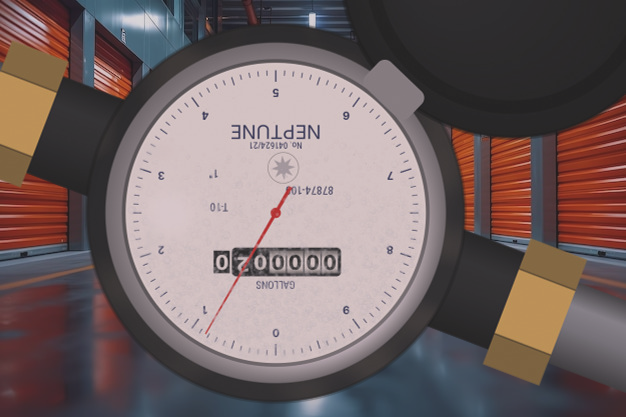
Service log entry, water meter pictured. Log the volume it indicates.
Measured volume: 20.8 gal
